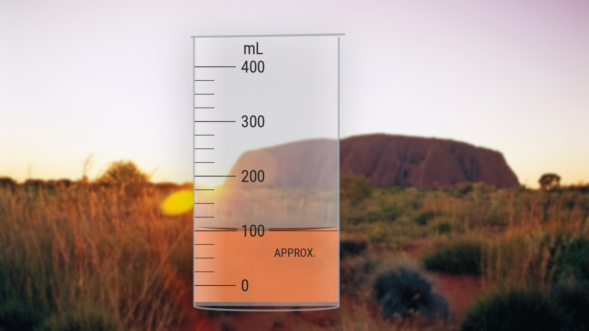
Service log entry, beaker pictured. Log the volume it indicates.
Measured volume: 100 mL
